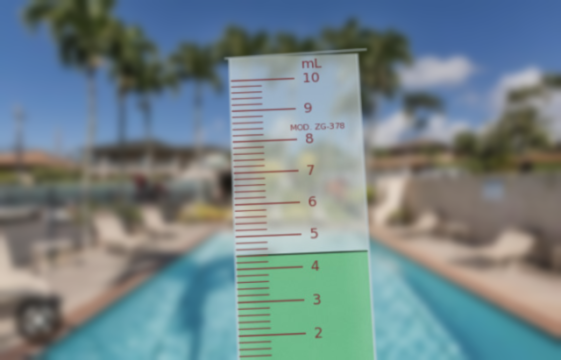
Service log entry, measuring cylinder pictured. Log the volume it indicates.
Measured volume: 4.4 mL
